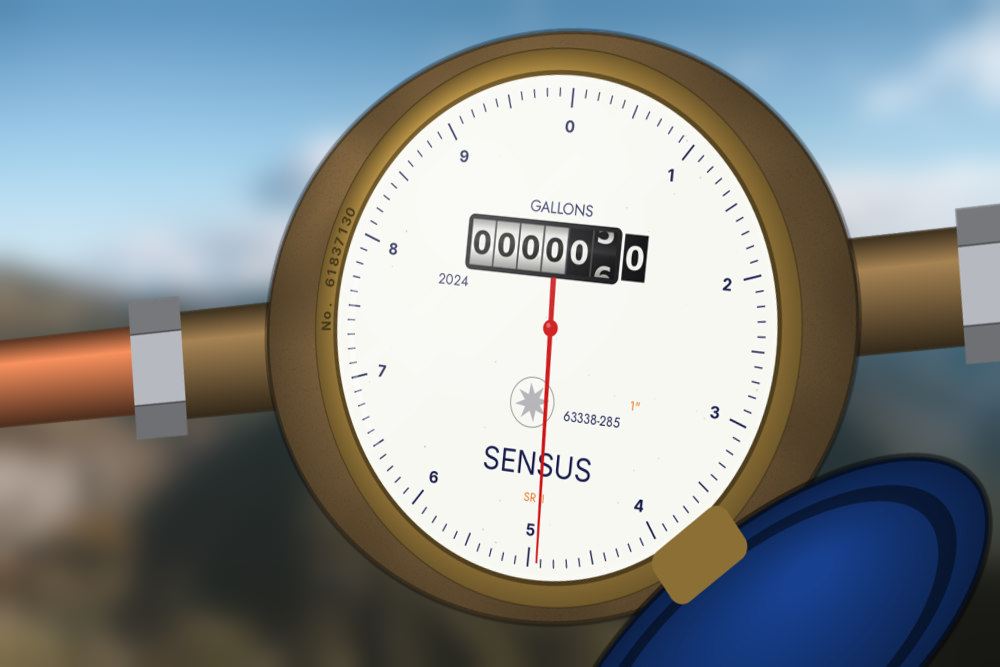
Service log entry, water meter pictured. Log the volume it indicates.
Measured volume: 54.9 gal
